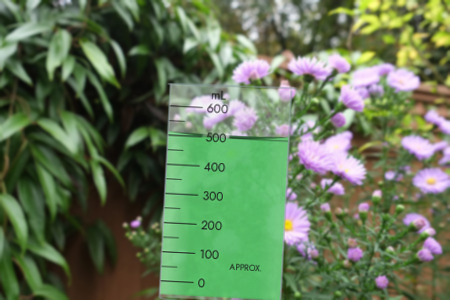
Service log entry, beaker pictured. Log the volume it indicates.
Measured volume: 500 mL
